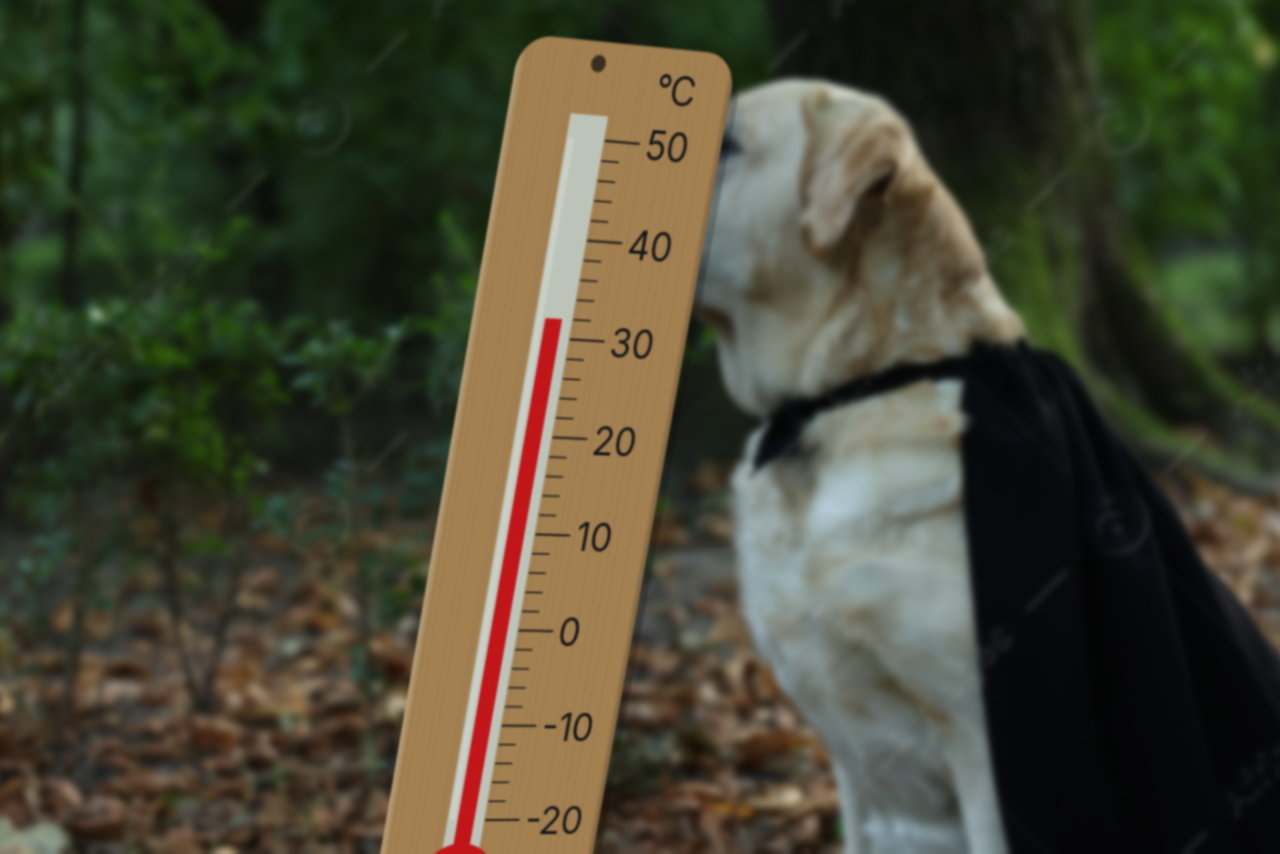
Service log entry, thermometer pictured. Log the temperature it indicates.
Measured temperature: 32 °C
